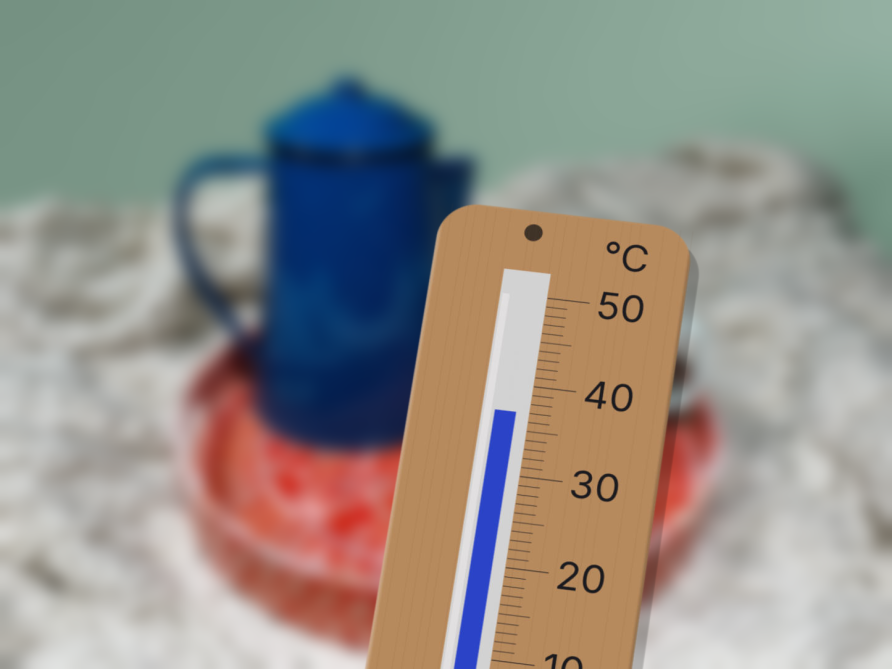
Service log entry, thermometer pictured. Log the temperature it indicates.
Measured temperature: 37 °C
